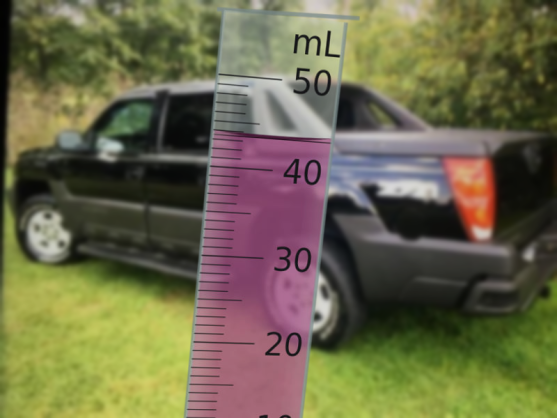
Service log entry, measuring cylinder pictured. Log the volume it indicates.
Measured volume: 43.5 mL
